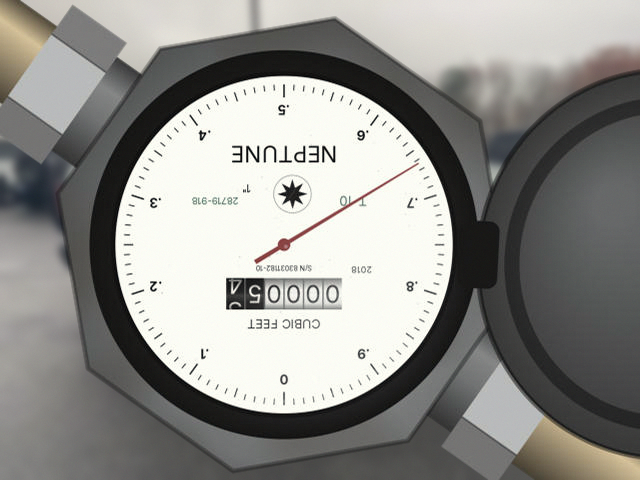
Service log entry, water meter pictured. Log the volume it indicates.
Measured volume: 53.66 ft³
